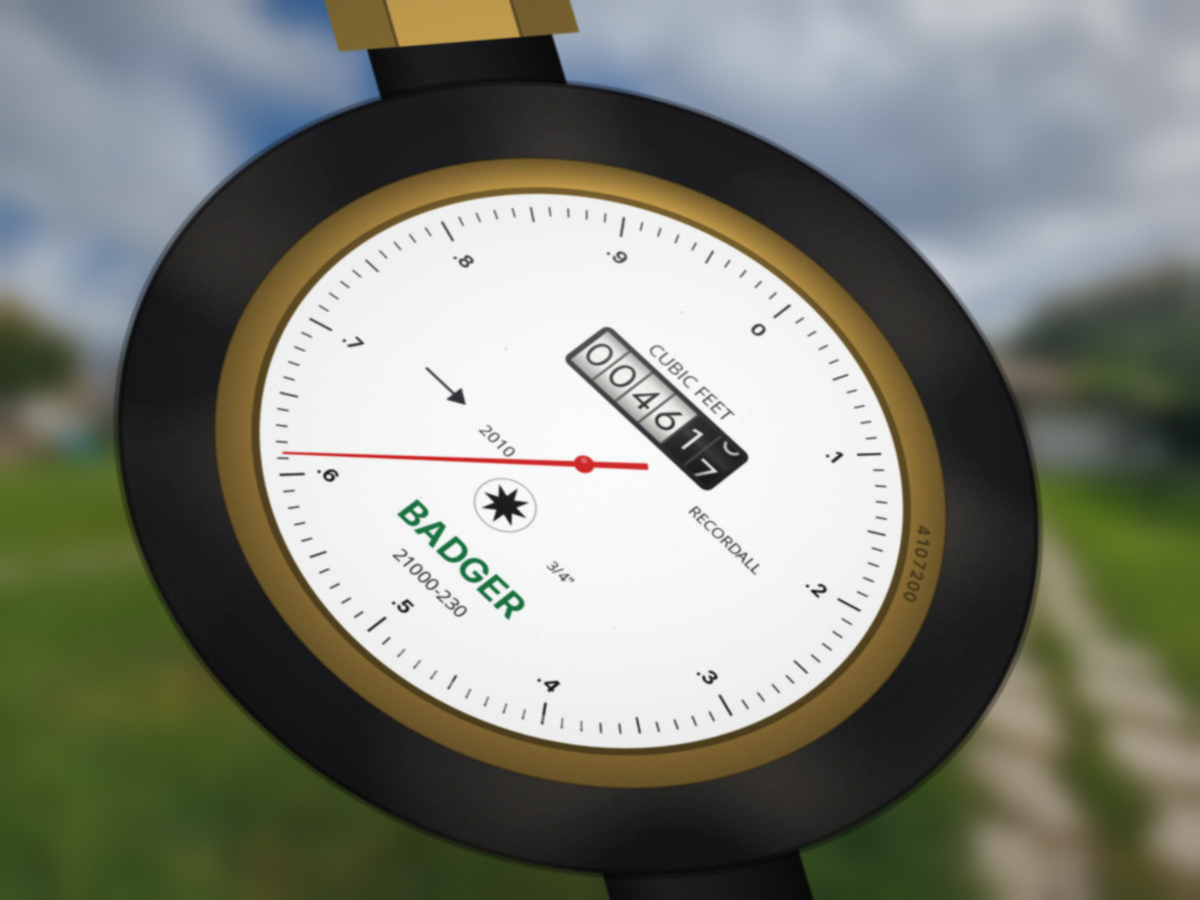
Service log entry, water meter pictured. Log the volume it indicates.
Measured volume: 4616.61 ft³
